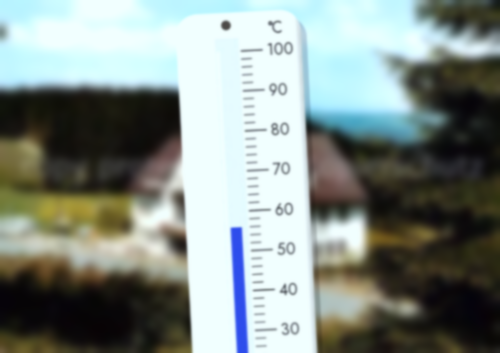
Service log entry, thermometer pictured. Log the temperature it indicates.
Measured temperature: 56 °C
